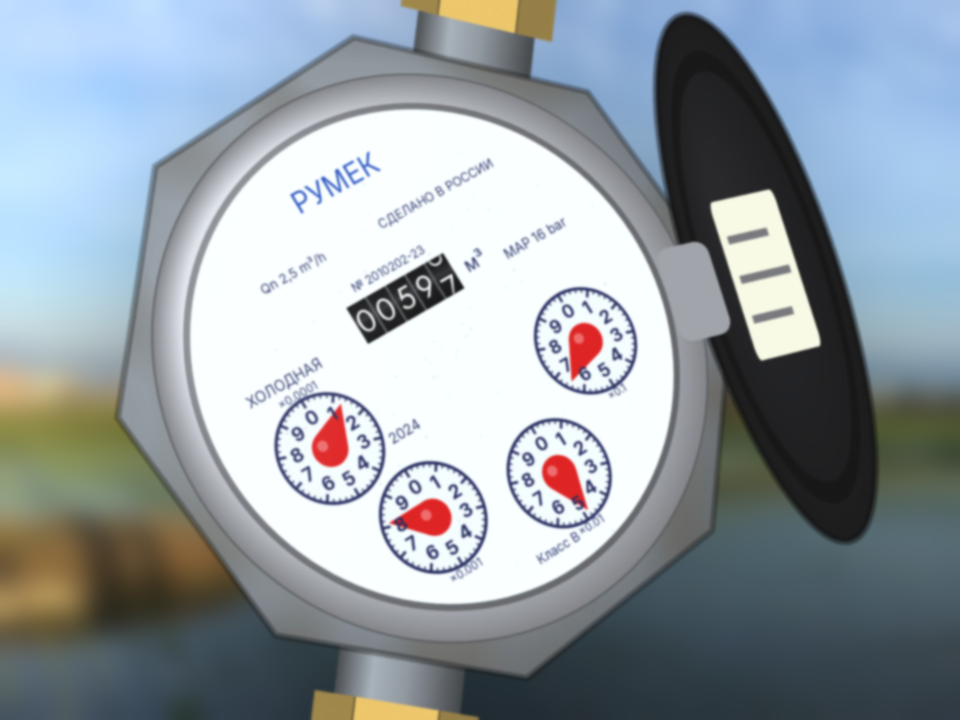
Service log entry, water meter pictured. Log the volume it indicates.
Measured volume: 596.6481 m³
